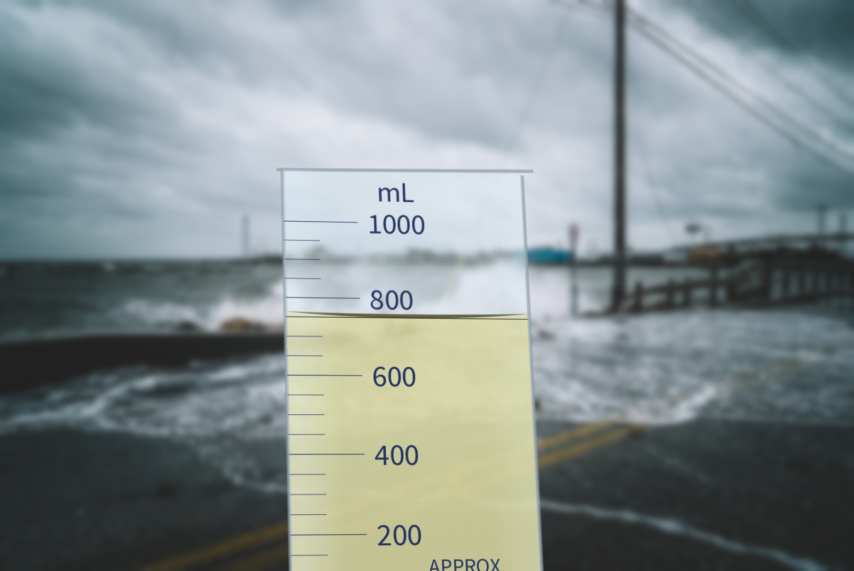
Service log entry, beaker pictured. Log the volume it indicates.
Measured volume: 750 mL
